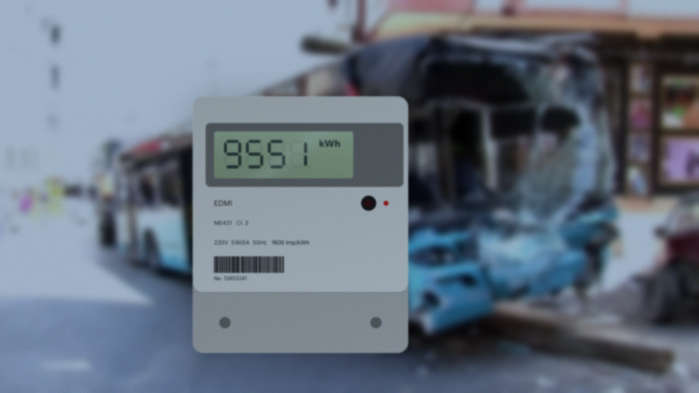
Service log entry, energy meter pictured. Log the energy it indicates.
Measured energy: 9551 kWh
